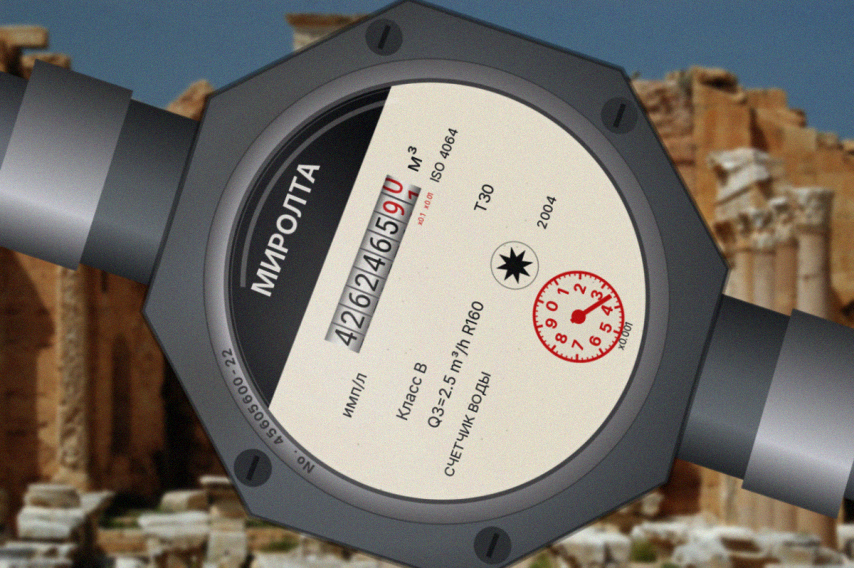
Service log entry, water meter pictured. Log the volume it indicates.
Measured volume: 4262465.903 m³
